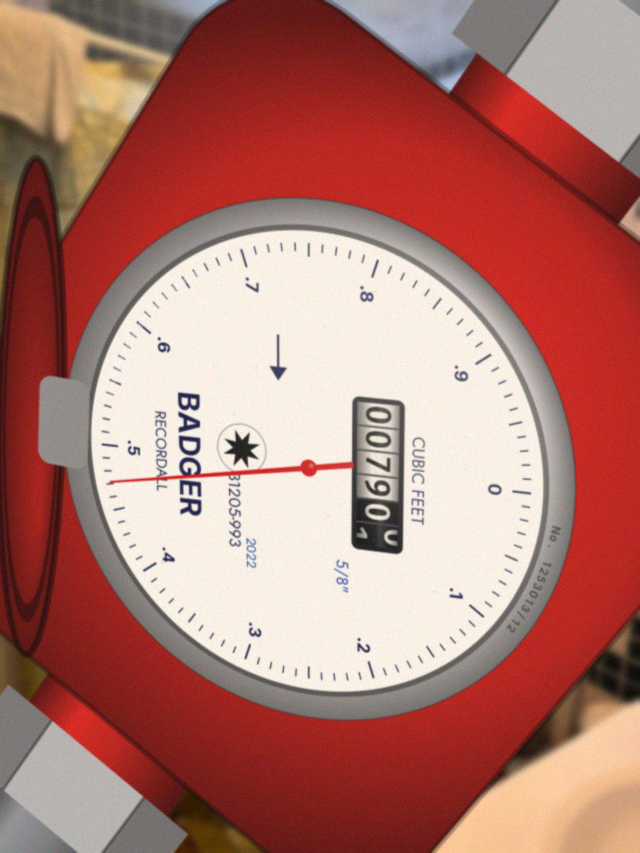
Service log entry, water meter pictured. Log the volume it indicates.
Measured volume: 7900.47 ft³
